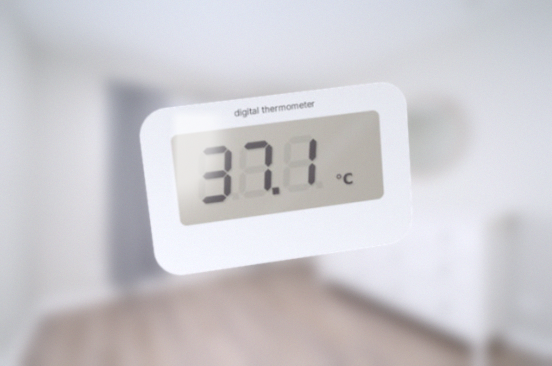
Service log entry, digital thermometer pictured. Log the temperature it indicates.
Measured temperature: 37.1 °C
